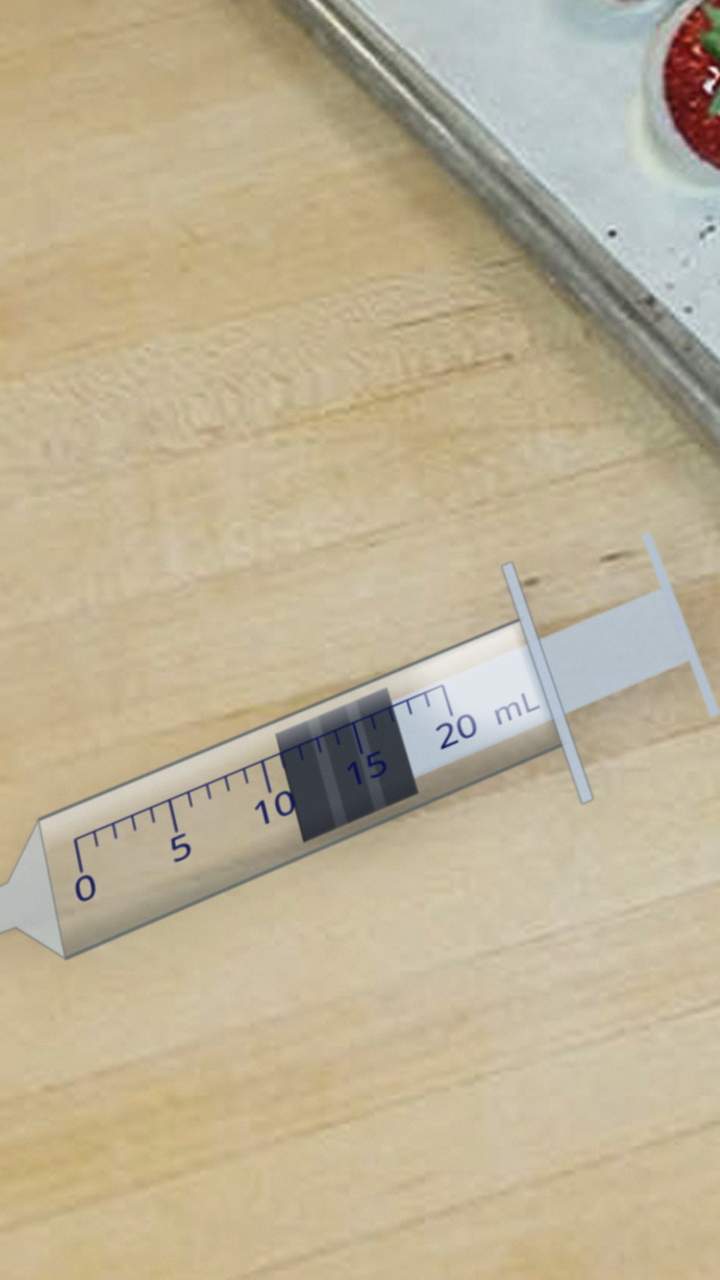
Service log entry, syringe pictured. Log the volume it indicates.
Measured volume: 11 mL
